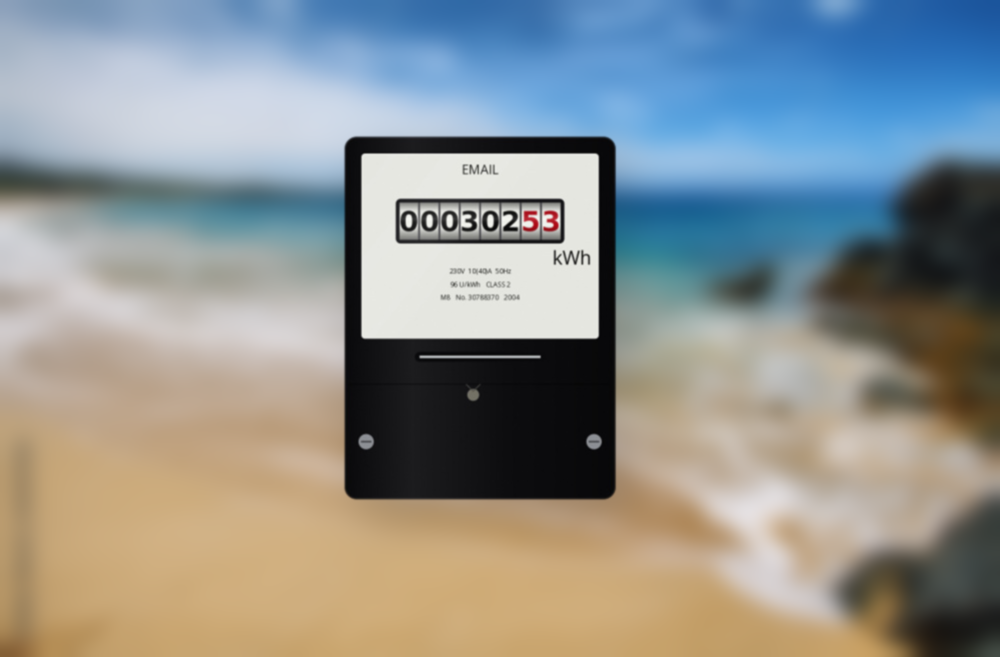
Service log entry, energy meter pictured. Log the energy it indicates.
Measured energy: 302.53 kWh
